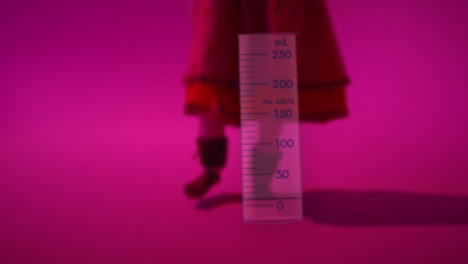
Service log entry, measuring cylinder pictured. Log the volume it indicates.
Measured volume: 10 mL
